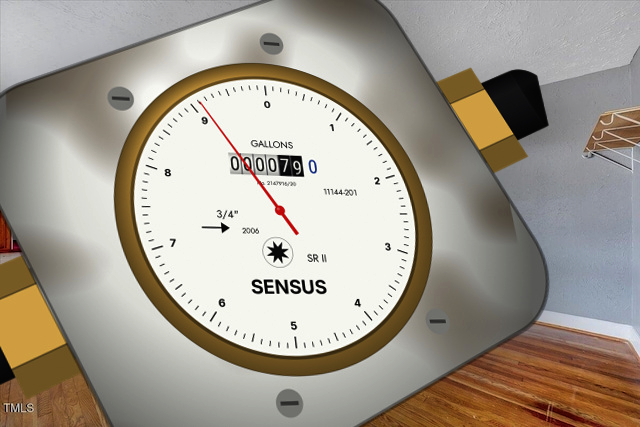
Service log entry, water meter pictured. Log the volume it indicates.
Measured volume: 789.1 gal
